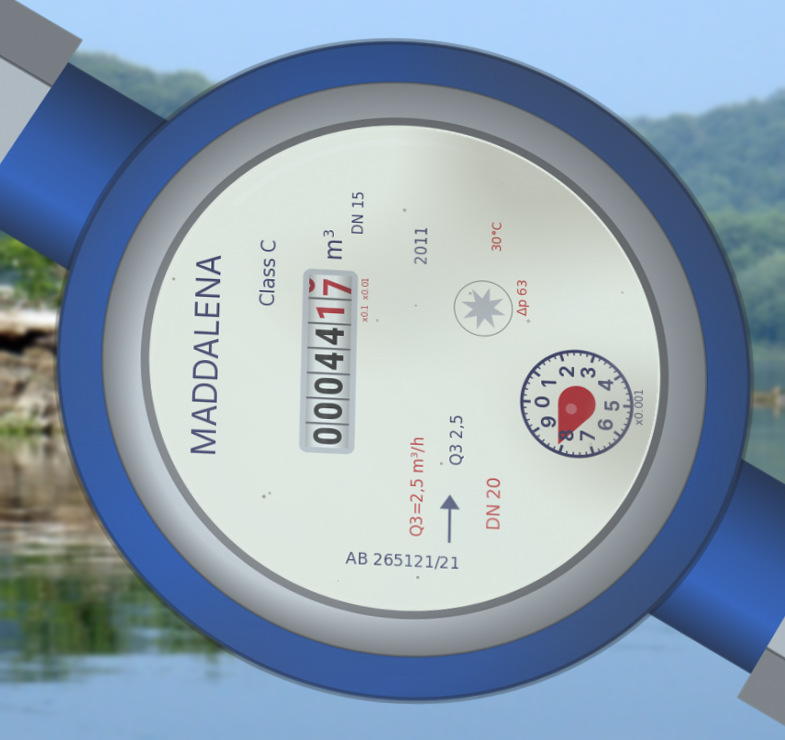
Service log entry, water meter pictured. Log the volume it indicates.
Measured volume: 44.168 m³
